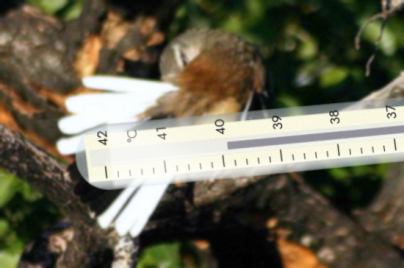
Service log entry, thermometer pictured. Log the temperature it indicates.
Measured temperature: 39.9 °C
